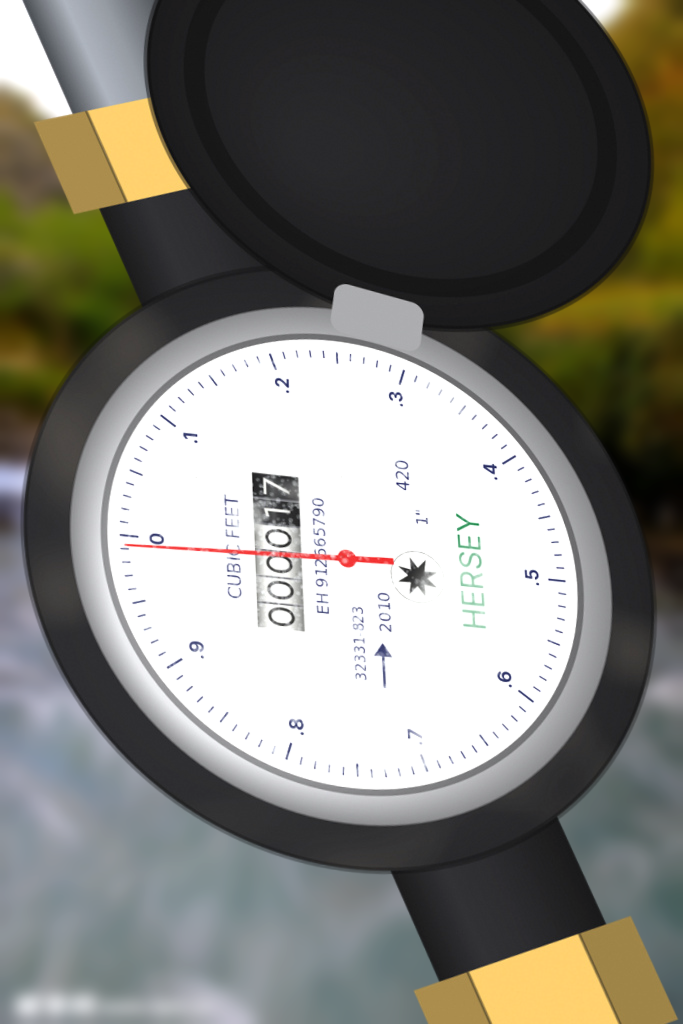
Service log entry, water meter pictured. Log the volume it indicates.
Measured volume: 16.99 ft³
